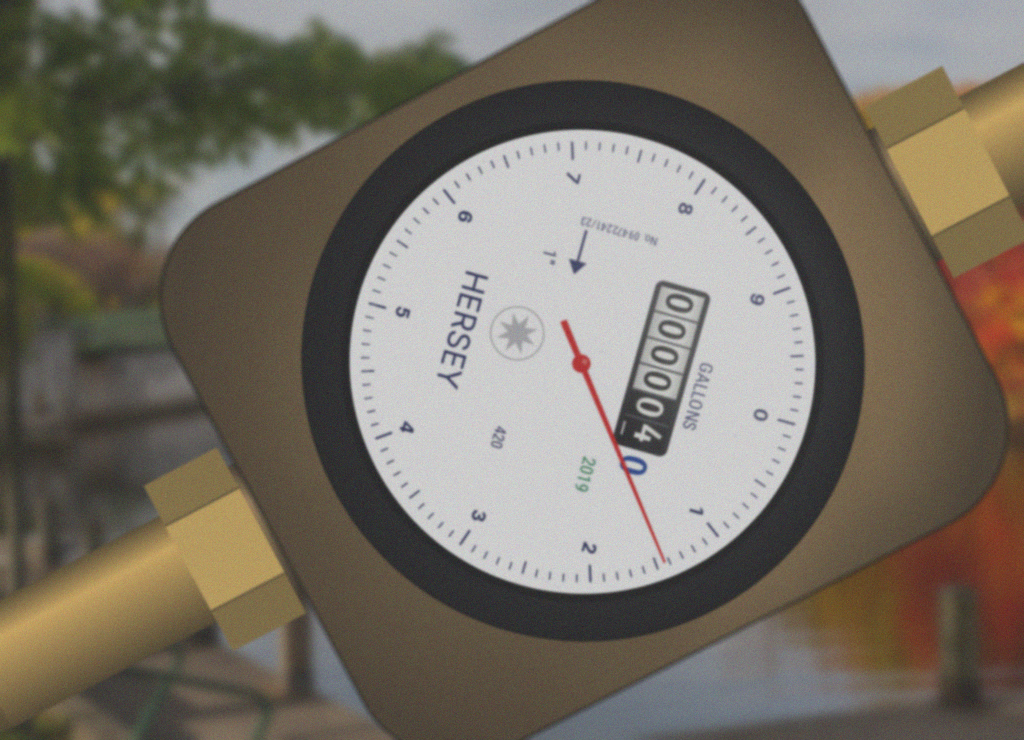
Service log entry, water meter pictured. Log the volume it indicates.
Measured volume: 41.4 gal
